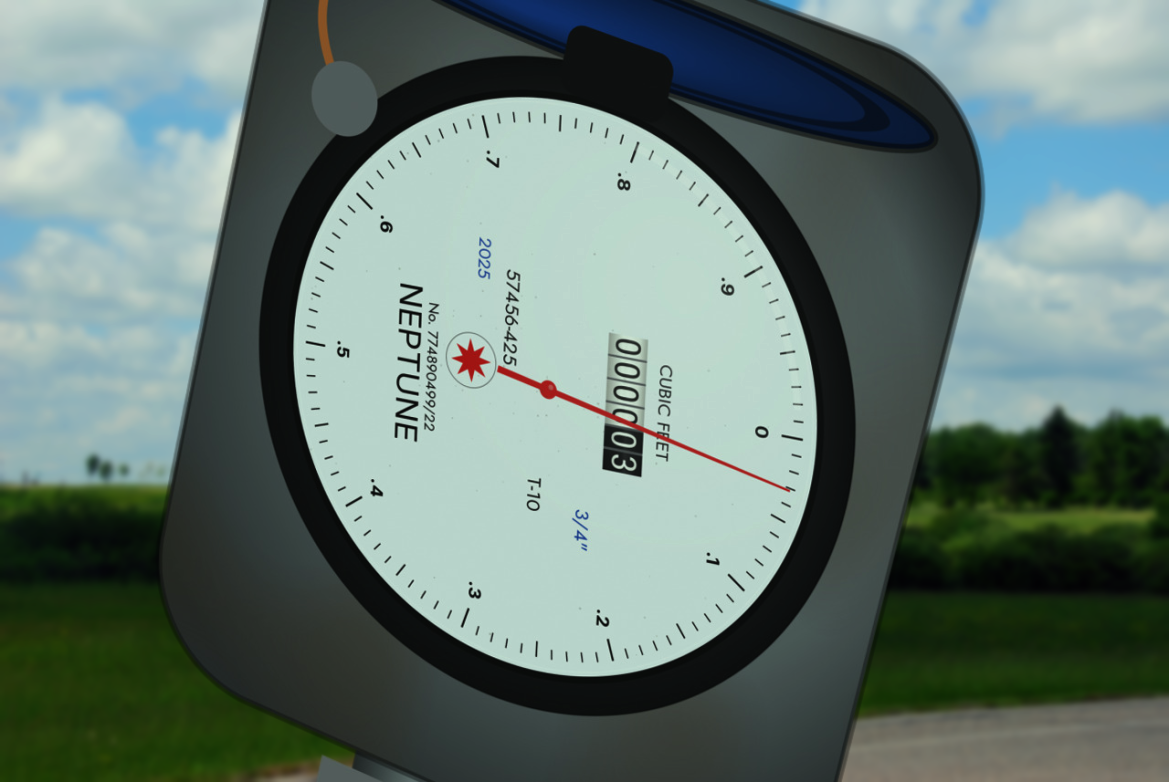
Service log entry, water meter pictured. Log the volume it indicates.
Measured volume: 3.03 ft³
